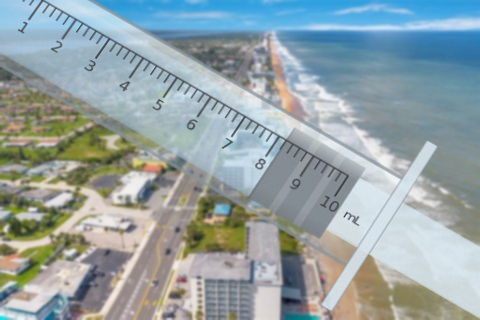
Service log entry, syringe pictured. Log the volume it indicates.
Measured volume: 8.2 mL
